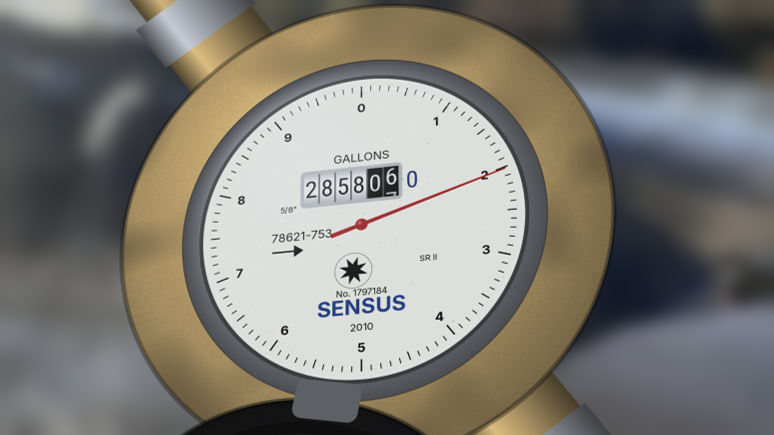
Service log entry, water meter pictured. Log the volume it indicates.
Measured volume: 2858062.0 gal
